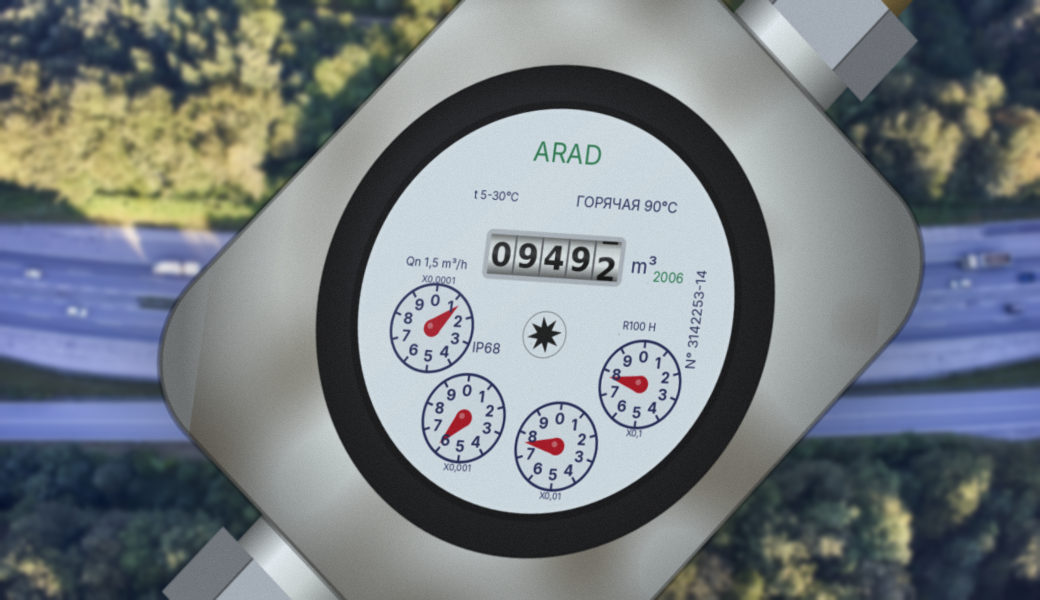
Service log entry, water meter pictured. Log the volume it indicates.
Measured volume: 9491.7761 m³
